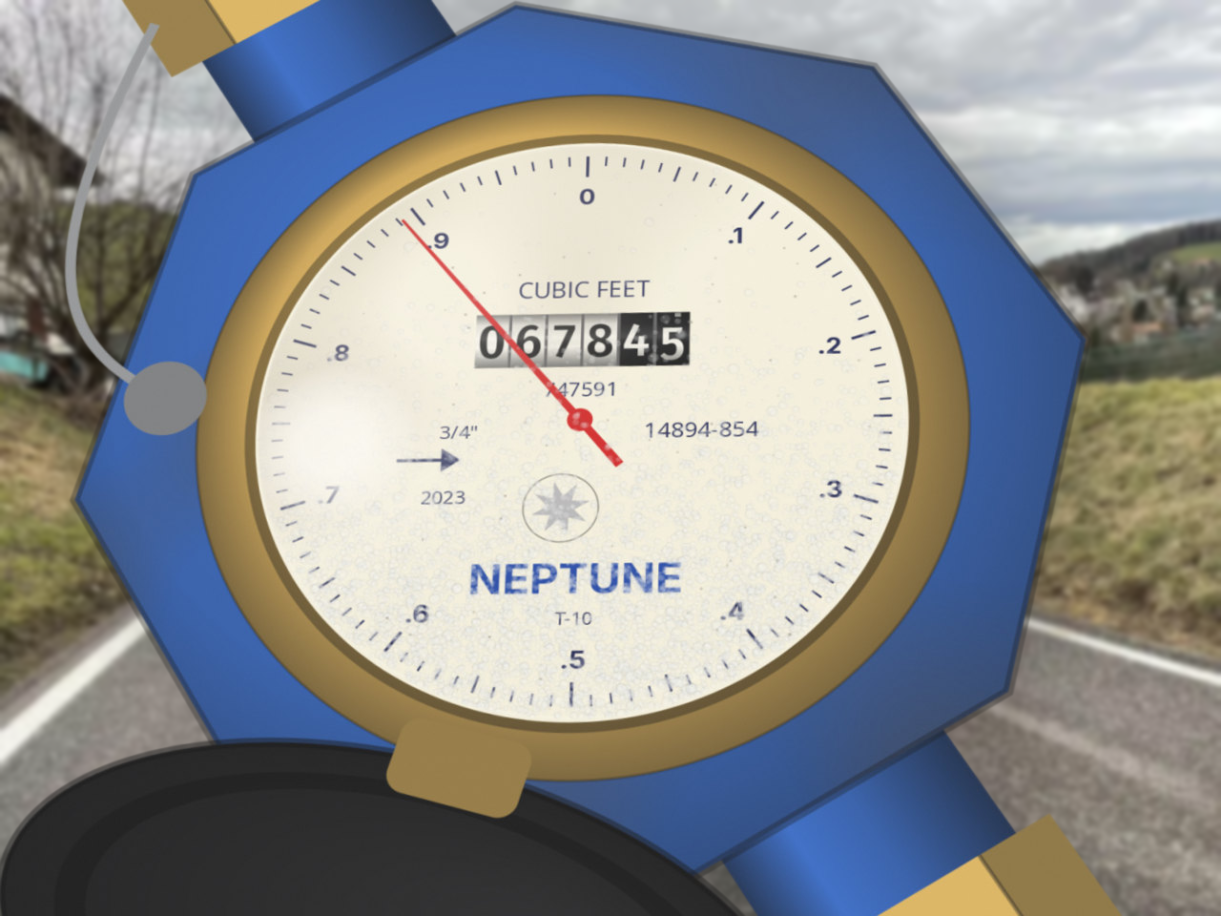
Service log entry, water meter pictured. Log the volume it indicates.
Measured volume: 67844.89 ft³
